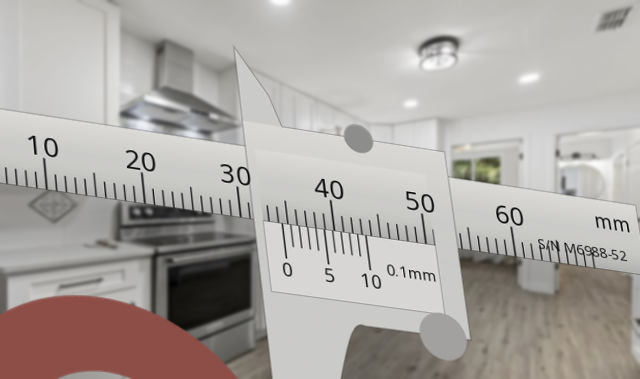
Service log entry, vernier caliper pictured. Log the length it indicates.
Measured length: 34.4 mm
